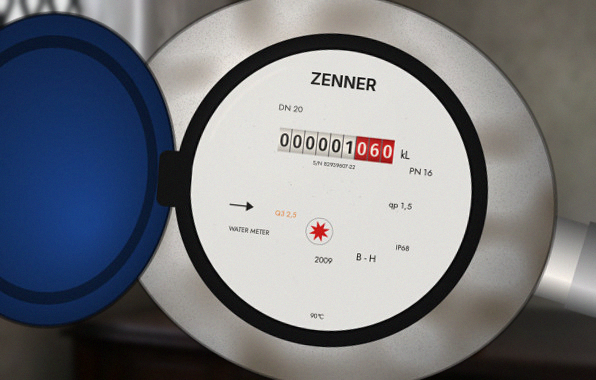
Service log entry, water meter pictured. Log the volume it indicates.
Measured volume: 1.060 kL
